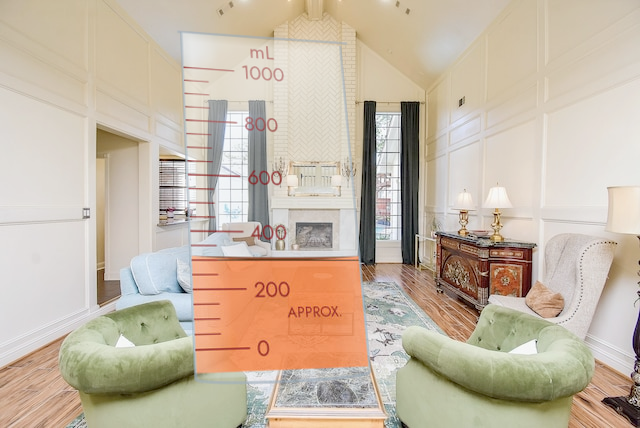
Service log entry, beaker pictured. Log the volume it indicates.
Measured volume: 300 mL
